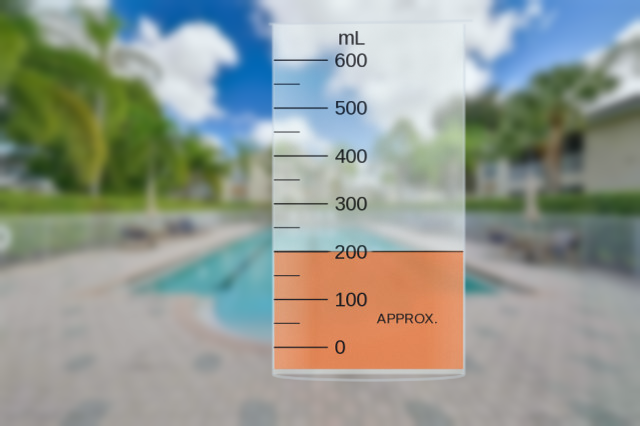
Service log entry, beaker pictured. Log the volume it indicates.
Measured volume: 200 mL
